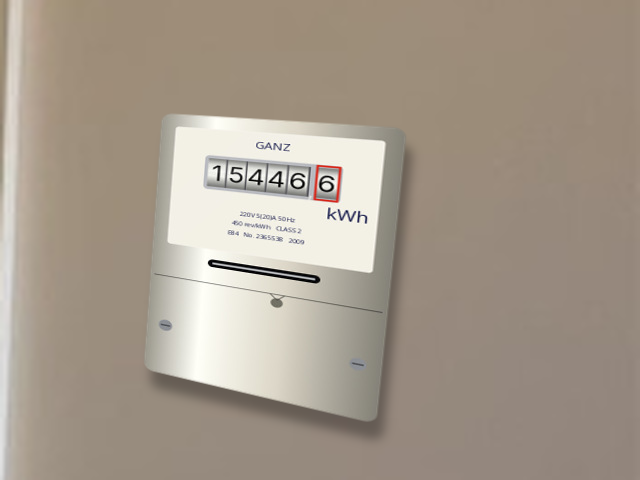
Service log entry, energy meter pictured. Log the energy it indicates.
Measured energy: 15446.6 kWh
